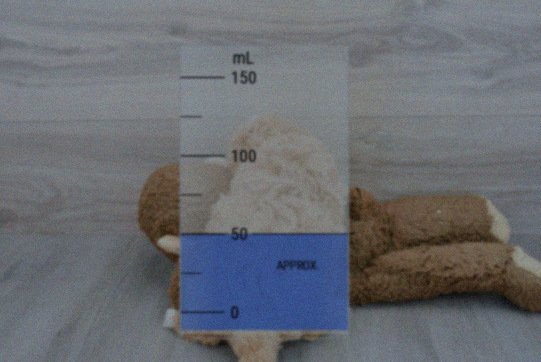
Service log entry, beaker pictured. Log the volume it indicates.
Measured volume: 50 mL
